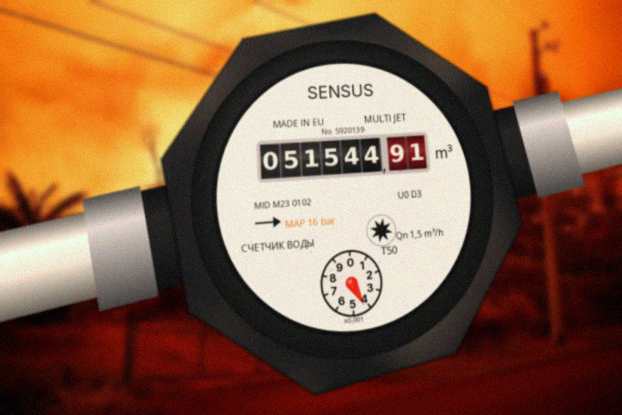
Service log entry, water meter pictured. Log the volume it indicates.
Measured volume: 51544.914 m³
